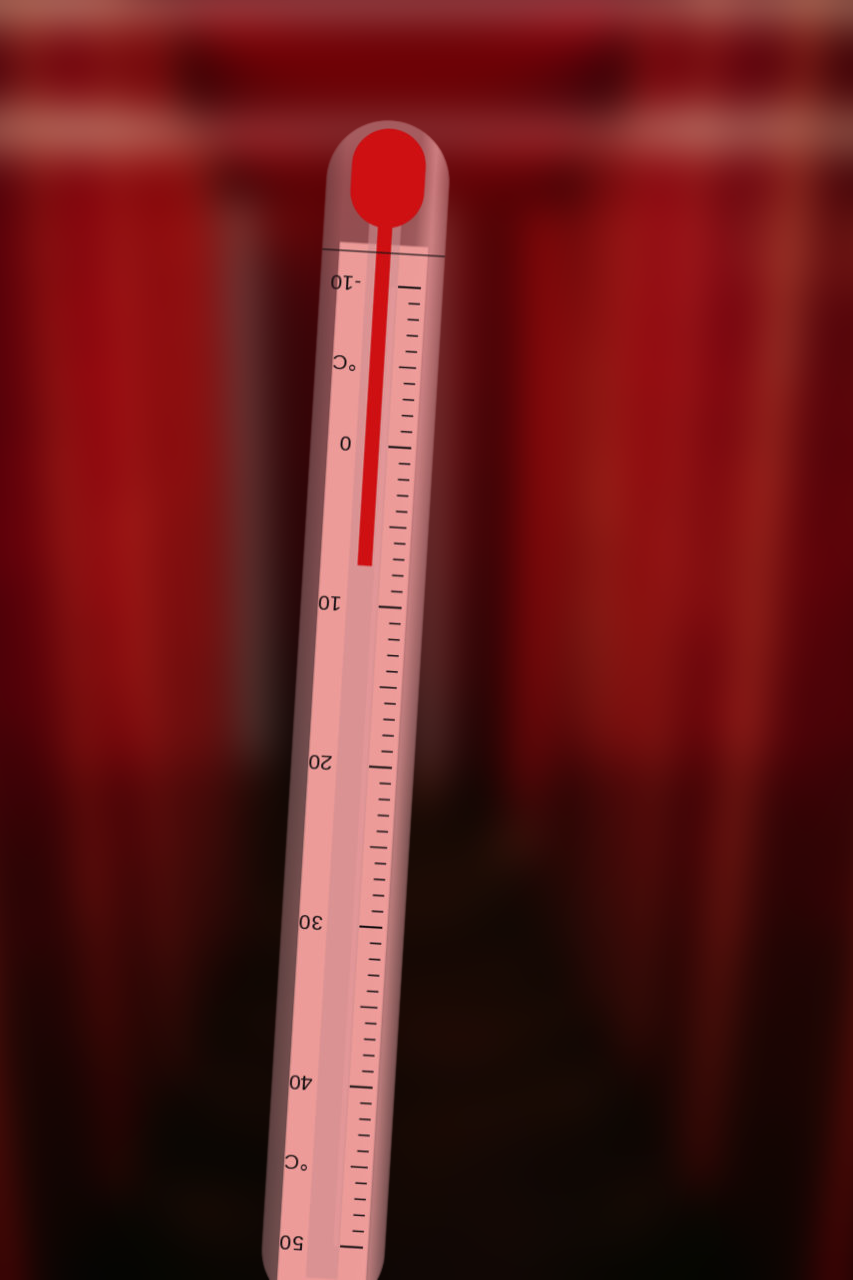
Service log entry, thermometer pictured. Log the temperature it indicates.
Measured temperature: 7.5 °C
